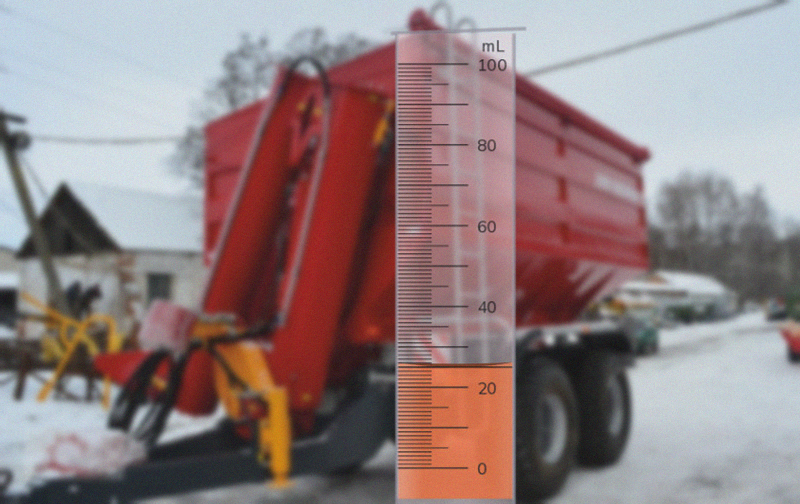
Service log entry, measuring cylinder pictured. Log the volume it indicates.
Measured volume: 25 mL
